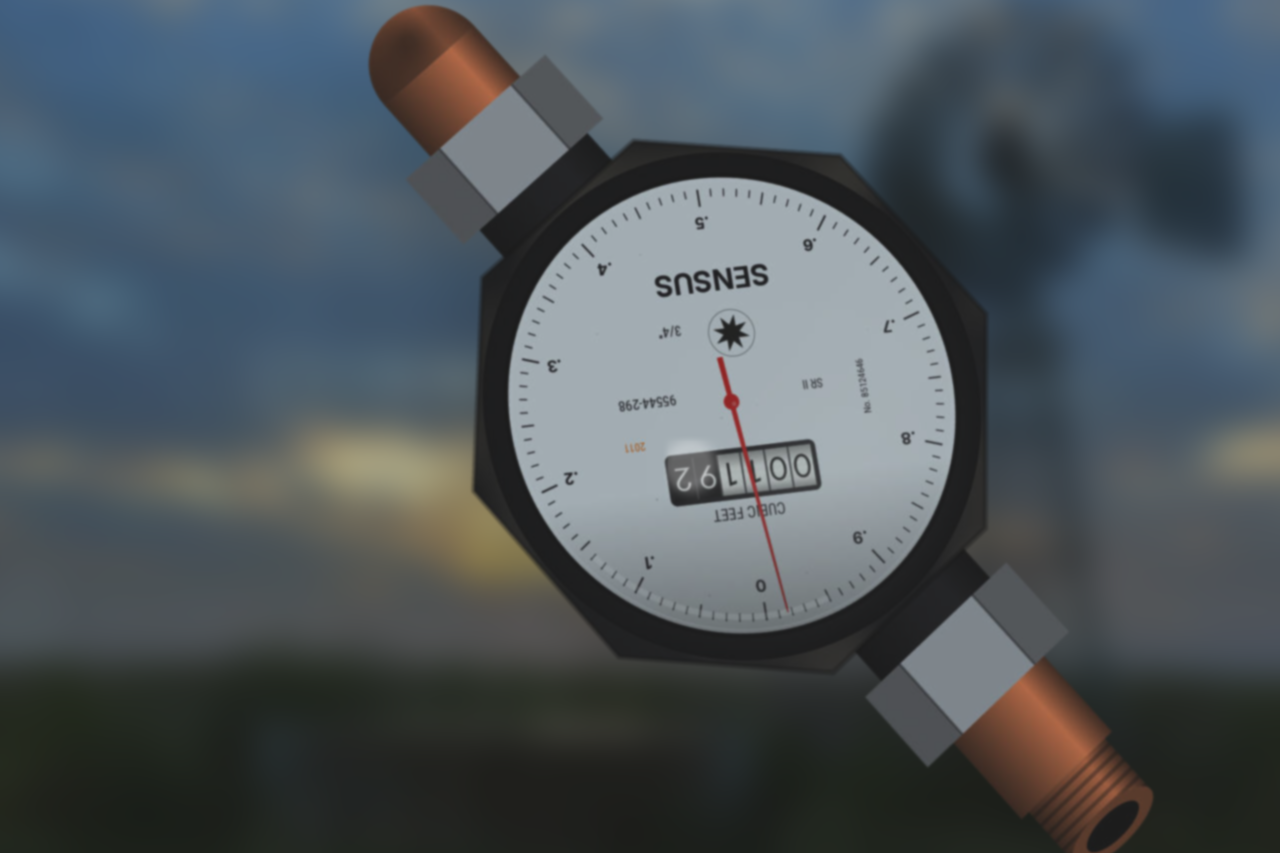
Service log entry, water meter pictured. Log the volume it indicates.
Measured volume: 1191.98 ft³
